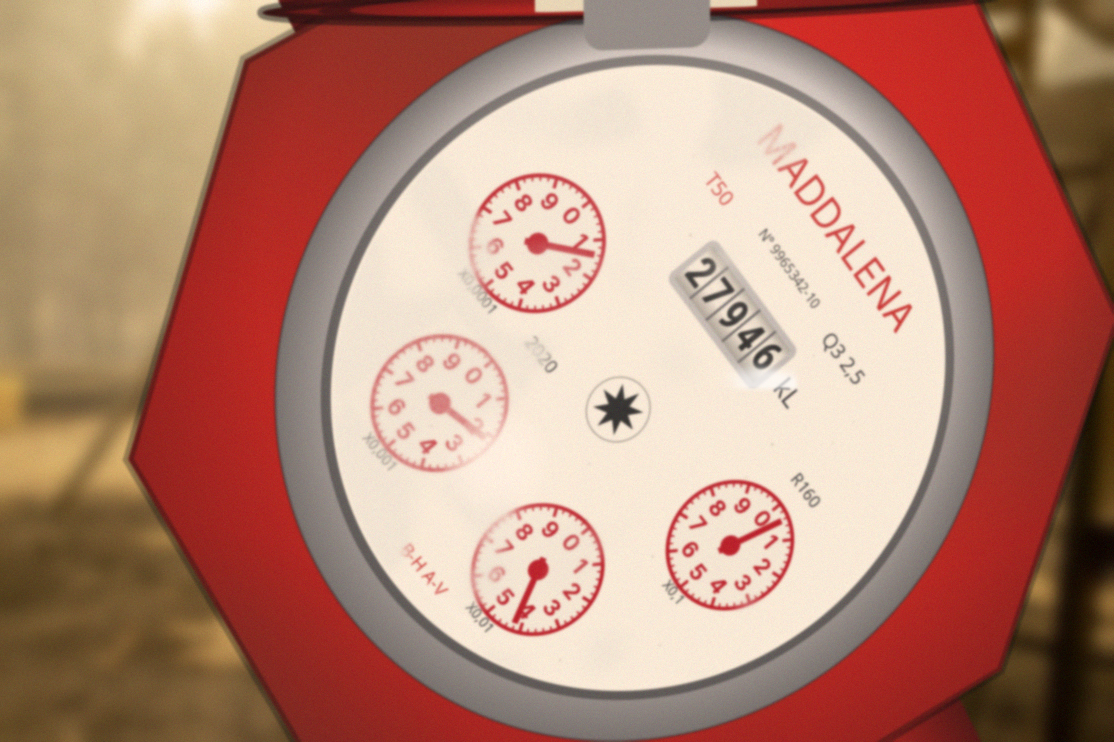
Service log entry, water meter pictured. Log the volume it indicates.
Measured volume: 27946.0421 kL
